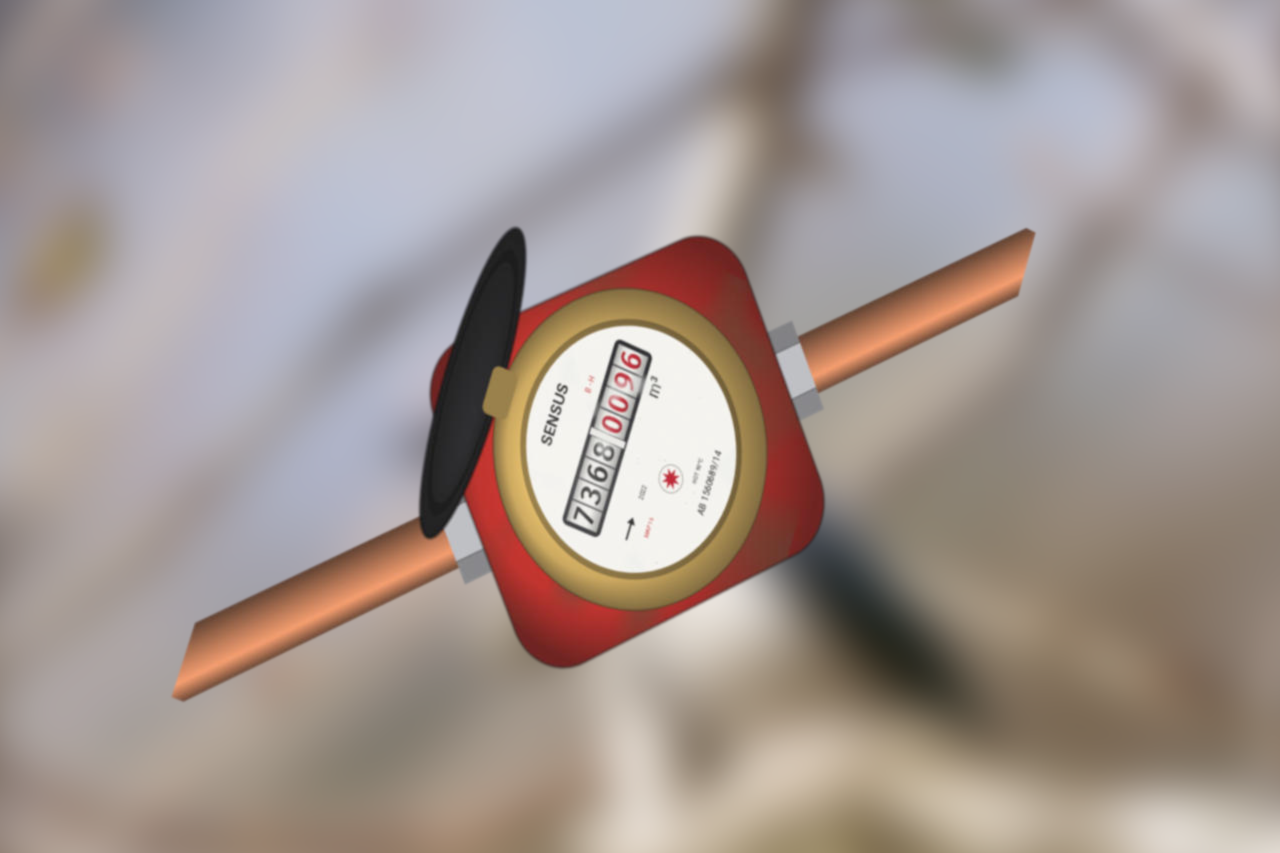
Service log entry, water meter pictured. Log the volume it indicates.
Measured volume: 7368.0096 m³
